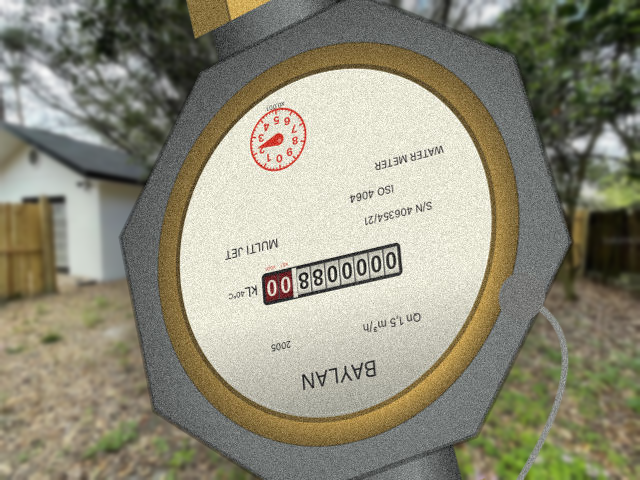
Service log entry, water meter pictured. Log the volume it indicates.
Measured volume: 88.002 kL
